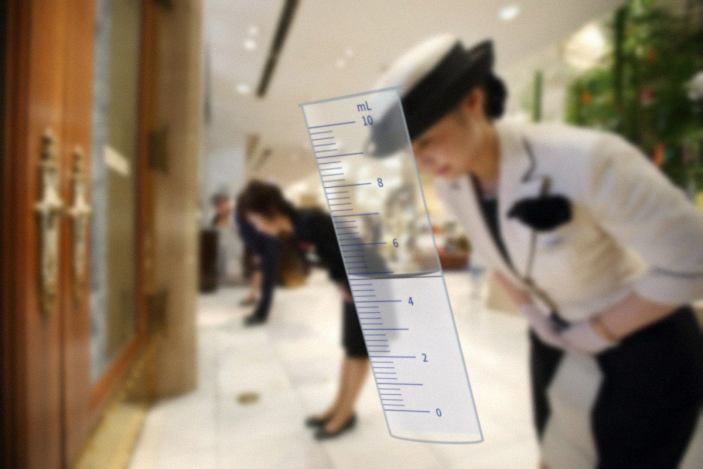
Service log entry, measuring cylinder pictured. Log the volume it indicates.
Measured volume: 4.8 mL
